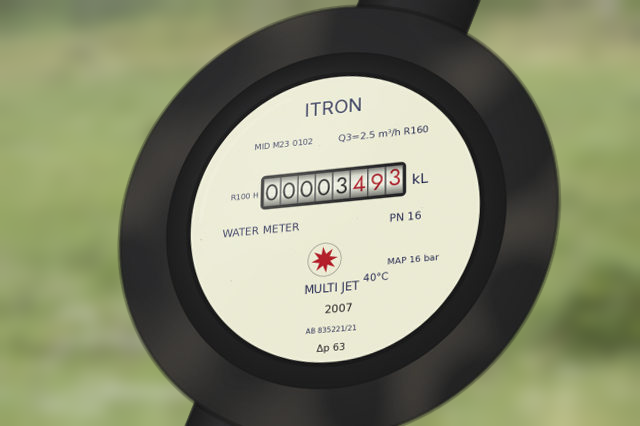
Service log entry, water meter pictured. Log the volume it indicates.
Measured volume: 3.493 kL
